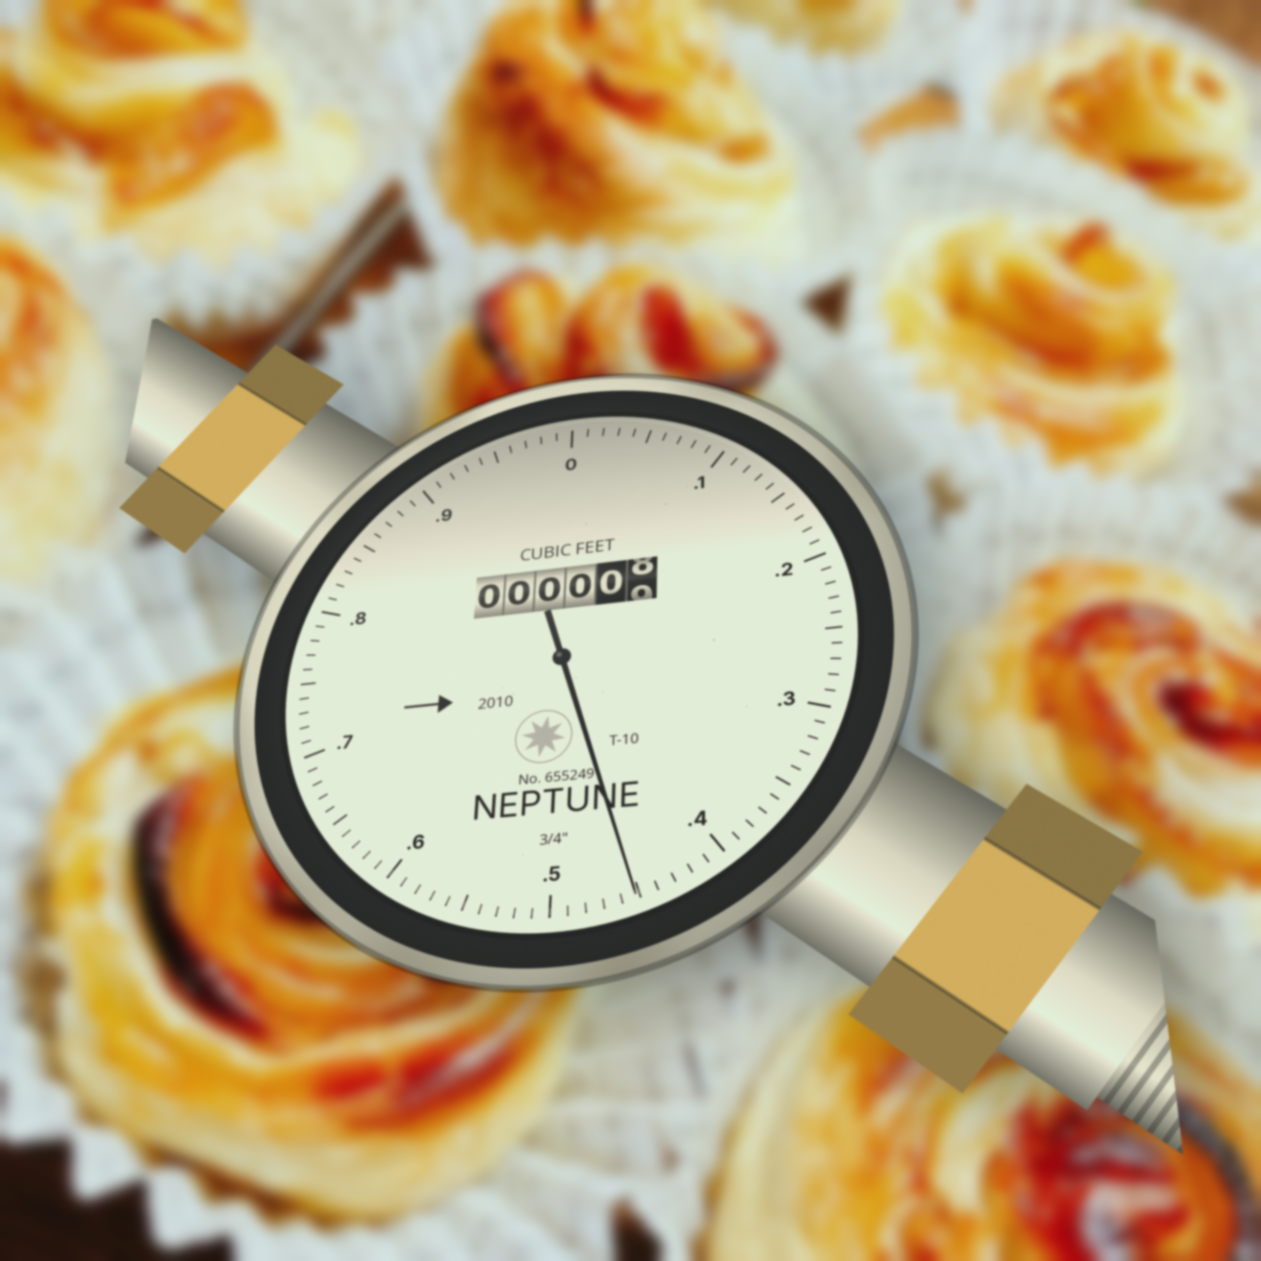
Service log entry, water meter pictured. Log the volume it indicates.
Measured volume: 8.45 ft³
